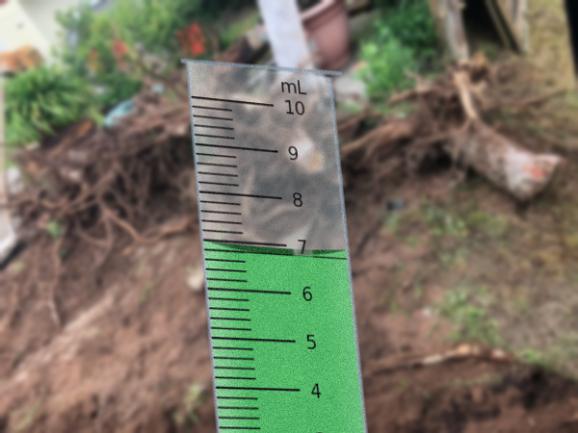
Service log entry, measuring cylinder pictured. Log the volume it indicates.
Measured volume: 6.8 mL
